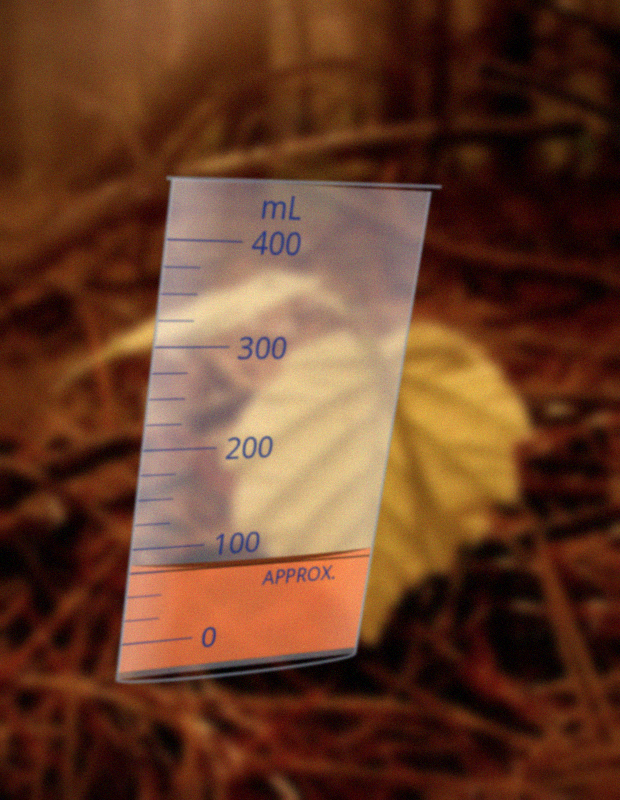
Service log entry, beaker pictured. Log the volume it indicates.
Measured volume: 75 mL
